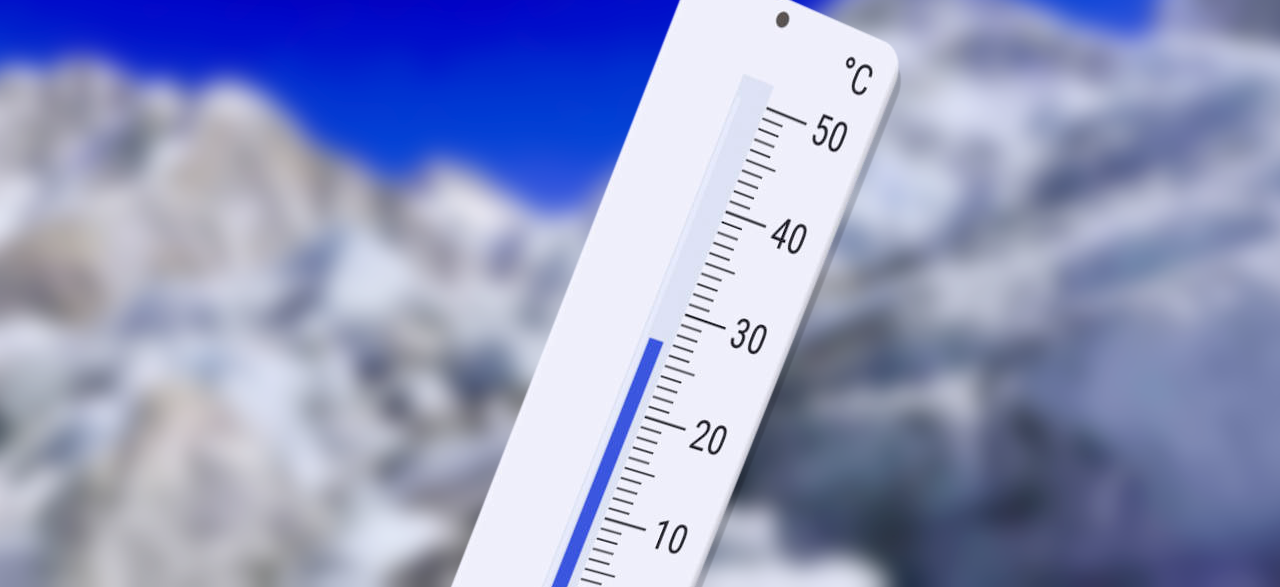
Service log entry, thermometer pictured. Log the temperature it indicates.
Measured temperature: 27 °C
